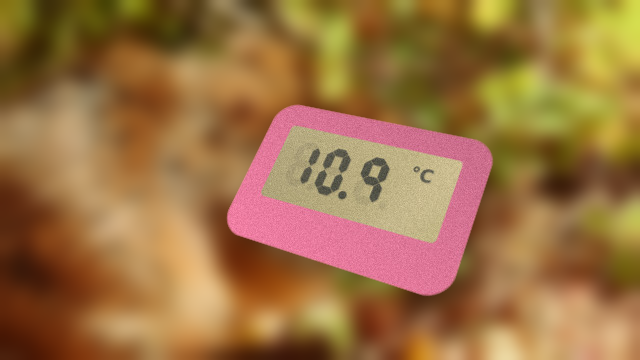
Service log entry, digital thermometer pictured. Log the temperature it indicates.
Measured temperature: 10.9 °C
